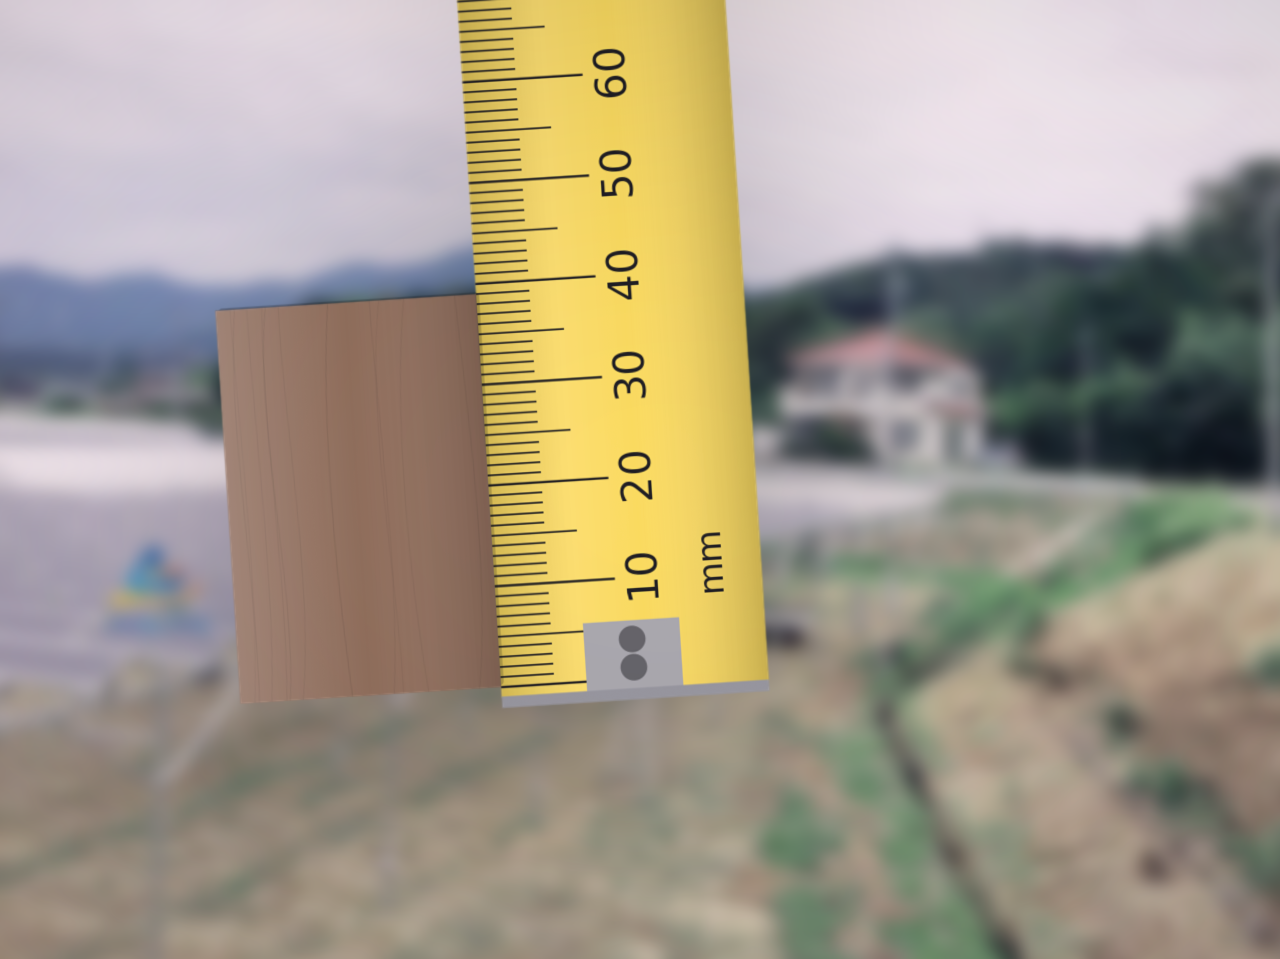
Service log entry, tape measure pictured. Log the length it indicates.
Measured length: 39 mm
